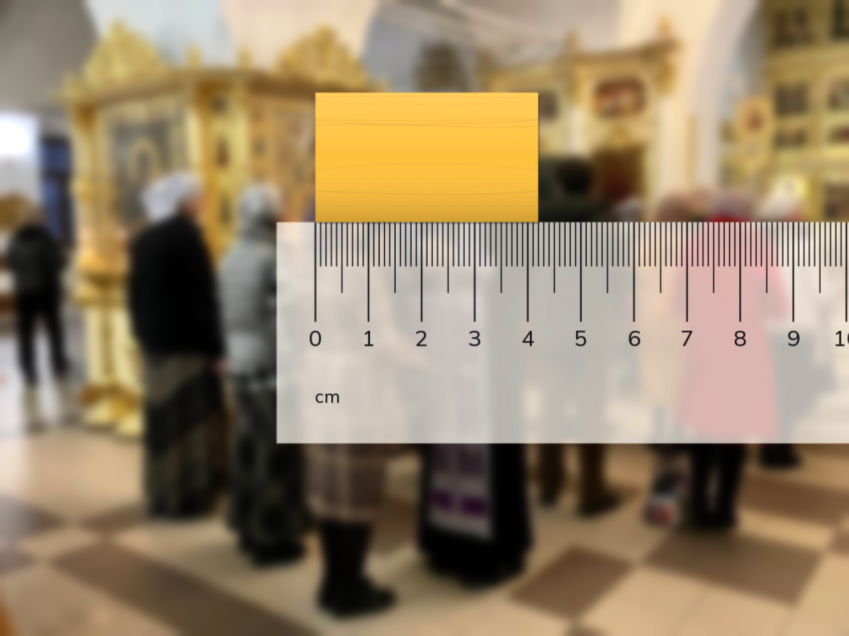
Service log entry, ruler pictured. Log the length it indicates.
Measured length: 4.2 cm
